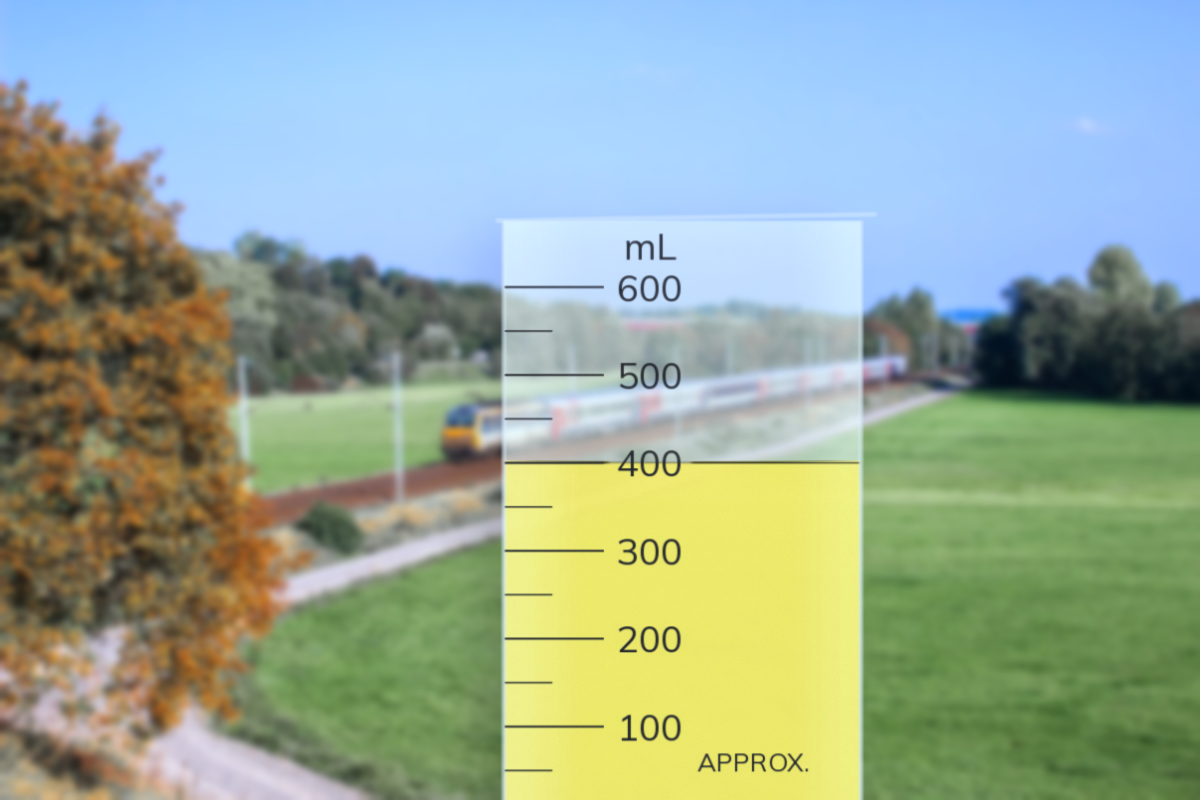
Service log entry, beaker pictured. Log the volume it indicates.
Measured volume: 400 mL
